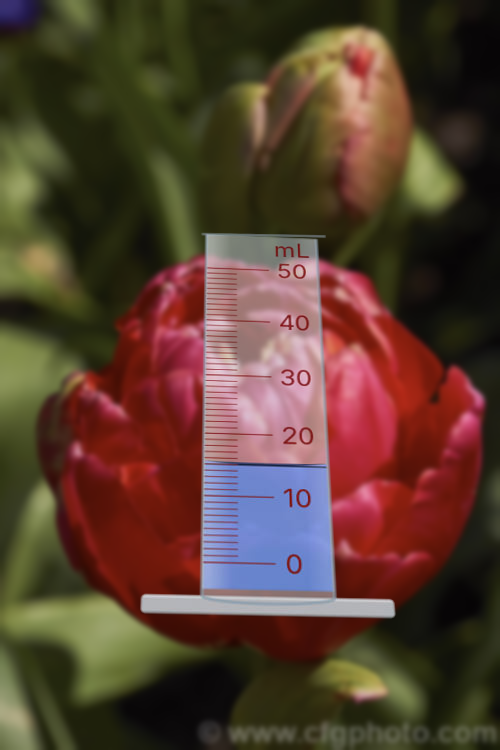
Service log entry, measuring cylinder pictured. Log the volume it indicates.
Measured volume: 15 mL
